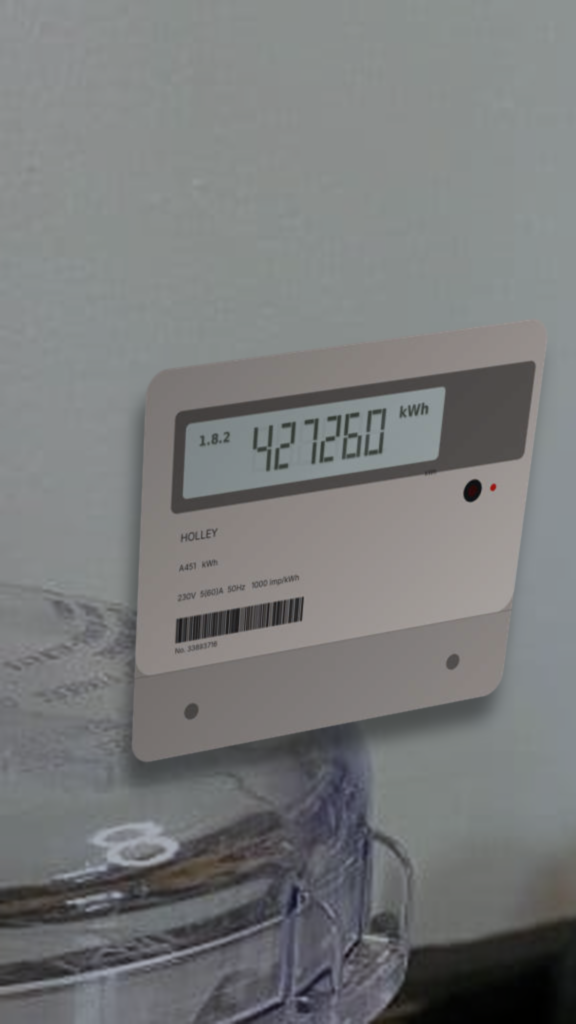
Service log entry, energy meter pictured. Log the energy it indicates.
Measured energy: 427260 kWh
